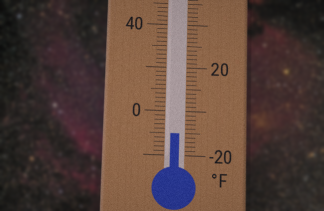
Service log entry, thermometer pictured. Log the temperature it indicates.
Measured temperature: -10 °F
